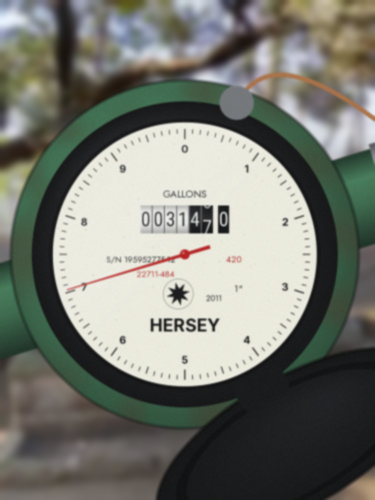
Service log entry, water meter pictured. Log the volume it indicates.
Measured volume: 31467.0 gal
